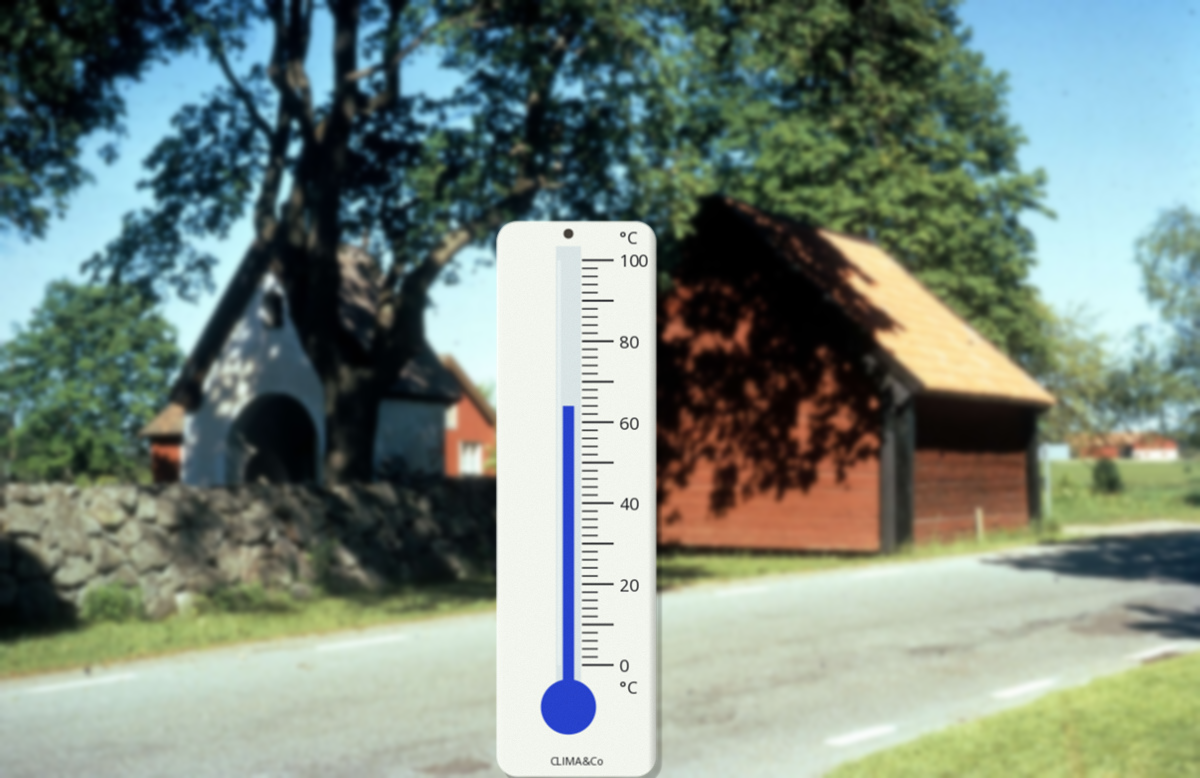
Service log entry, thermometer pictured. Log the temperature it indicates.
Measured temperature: 64 °C
